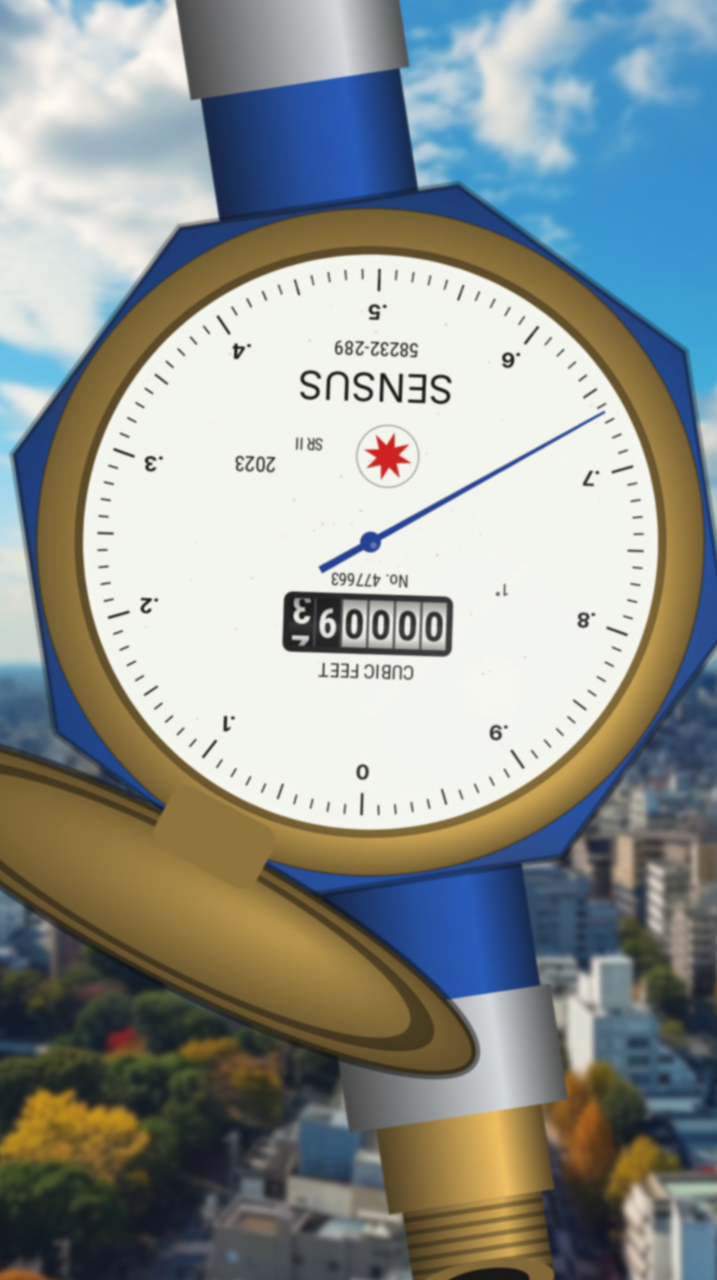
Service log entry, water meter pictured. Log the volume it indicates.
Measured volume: 92.66 ft³
